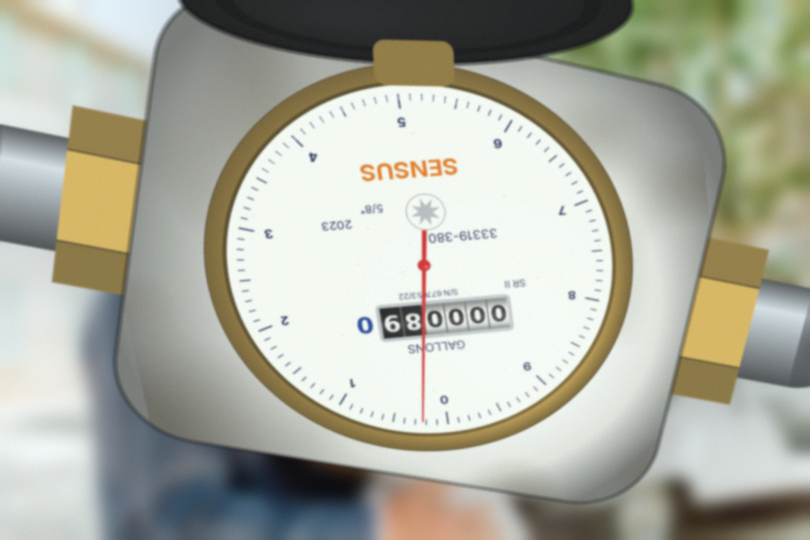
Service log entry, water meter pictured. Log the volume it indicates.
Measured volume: 890.2 gal
